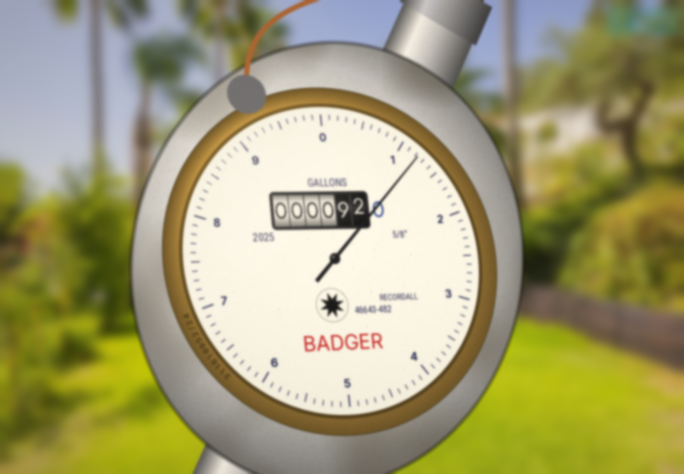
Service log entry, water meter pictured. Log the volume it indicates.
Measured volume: 921.2 gal
